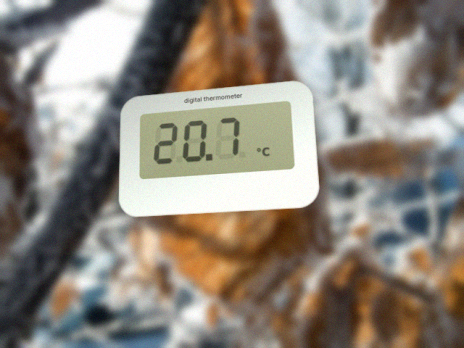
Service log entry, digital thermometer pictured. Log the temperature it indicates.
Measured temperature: 20.7 °C
